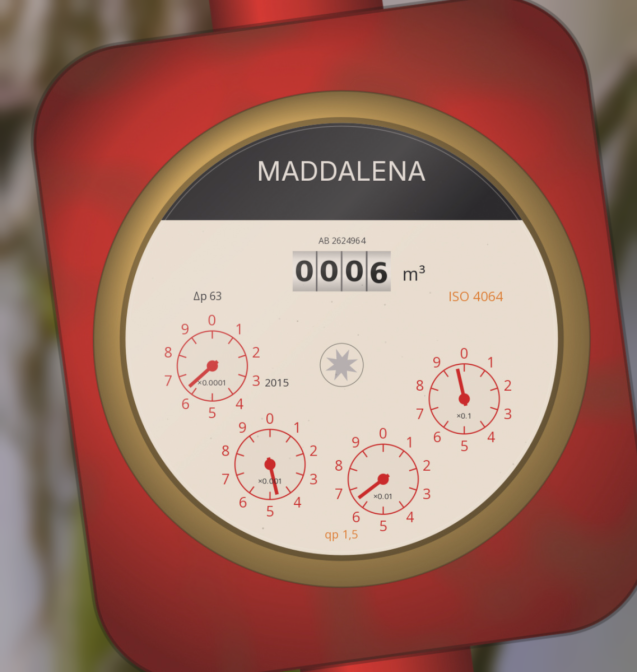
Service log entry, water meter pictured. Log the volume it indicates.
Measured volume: 5.9646 m³
